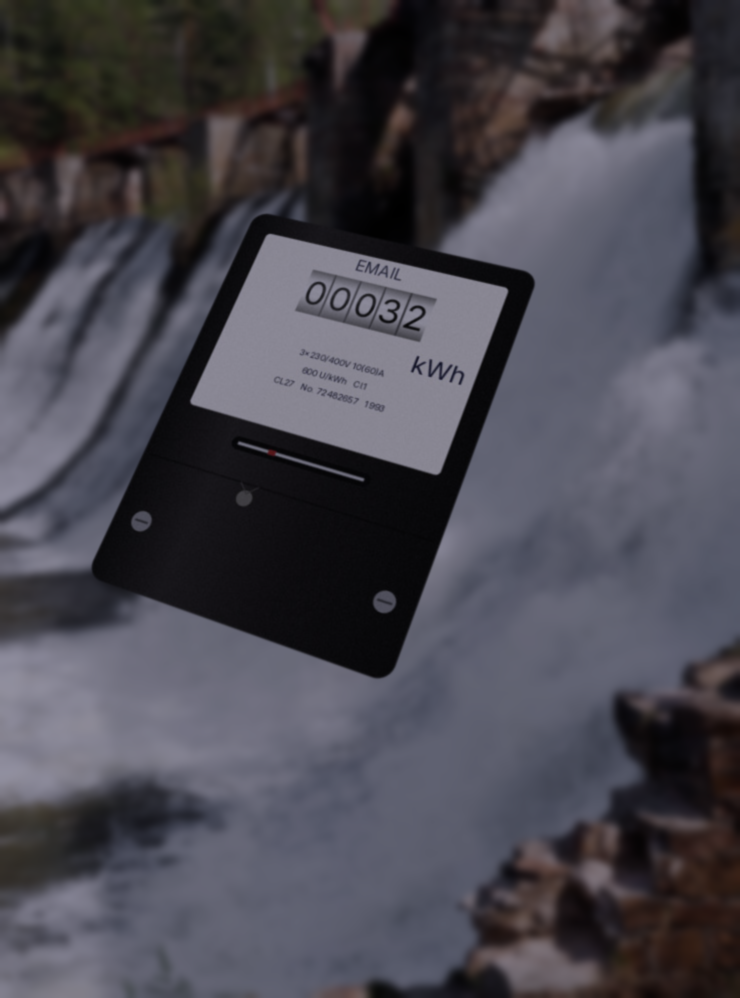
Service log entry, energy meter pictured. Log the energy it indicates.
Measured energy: 32 kWh
